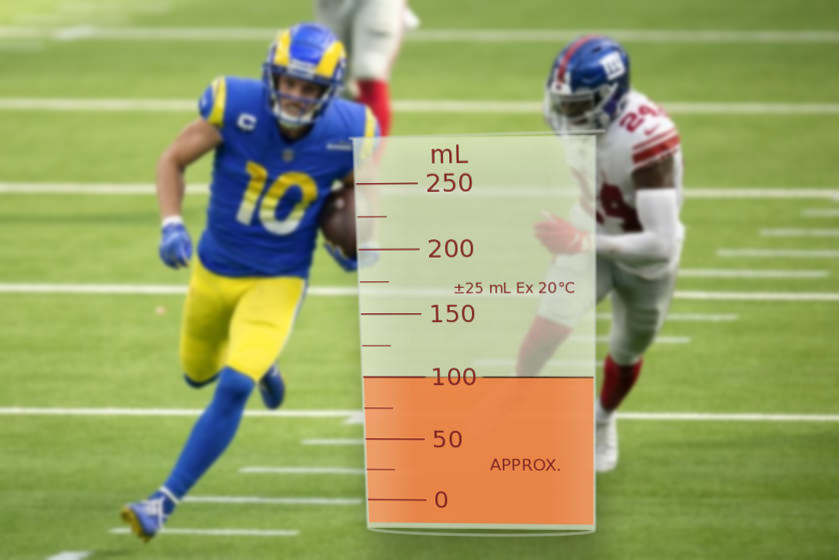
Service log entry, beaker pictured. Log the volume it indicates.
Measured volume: 100 mL
